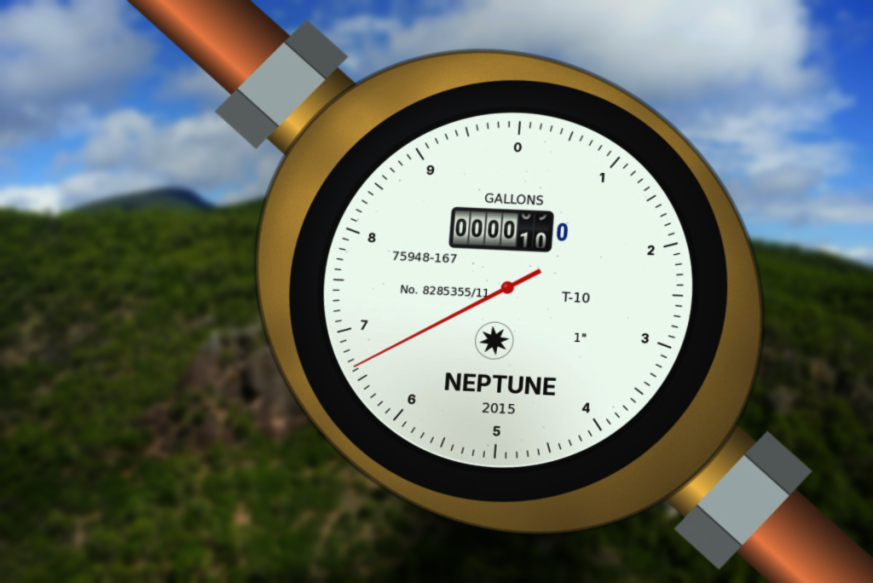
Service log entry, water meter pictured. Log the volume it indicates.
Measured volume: 96.6 gal
